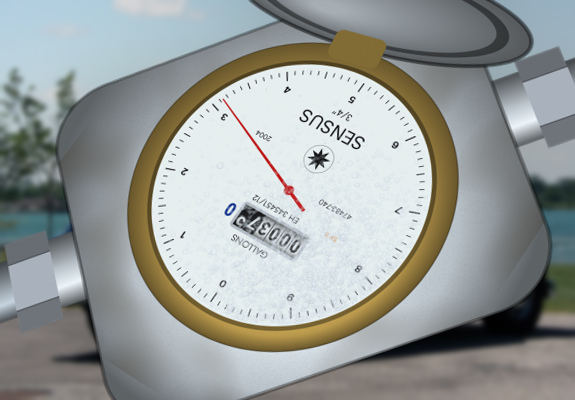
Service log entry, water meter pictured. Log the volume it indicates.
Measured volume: 3753.1 gal
